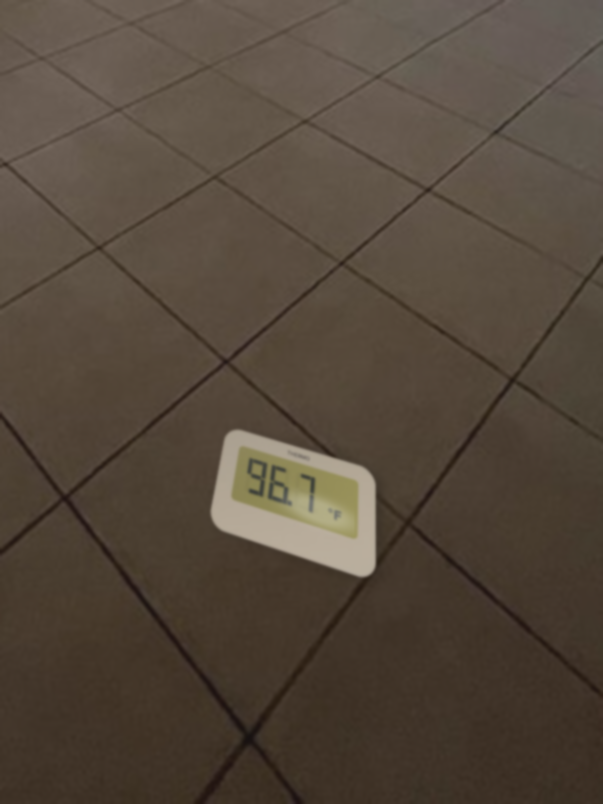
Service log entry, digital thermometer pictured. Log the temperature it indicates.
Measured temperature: 96.7 °F
